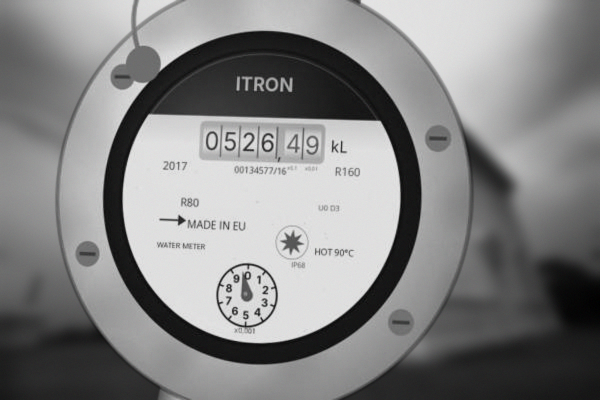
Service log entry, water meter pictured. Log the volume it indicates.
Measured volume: 526.489 kL
